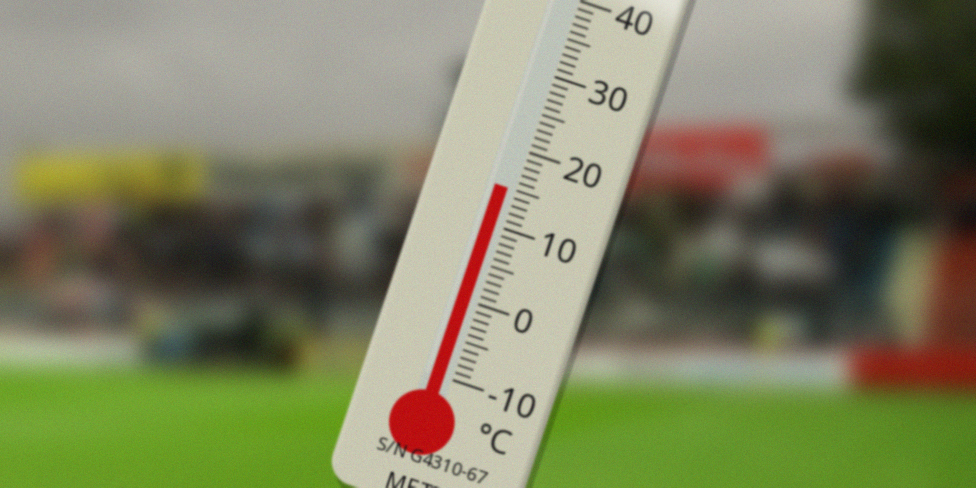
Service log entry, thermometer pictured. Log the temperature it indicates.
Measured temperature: 15 °C
